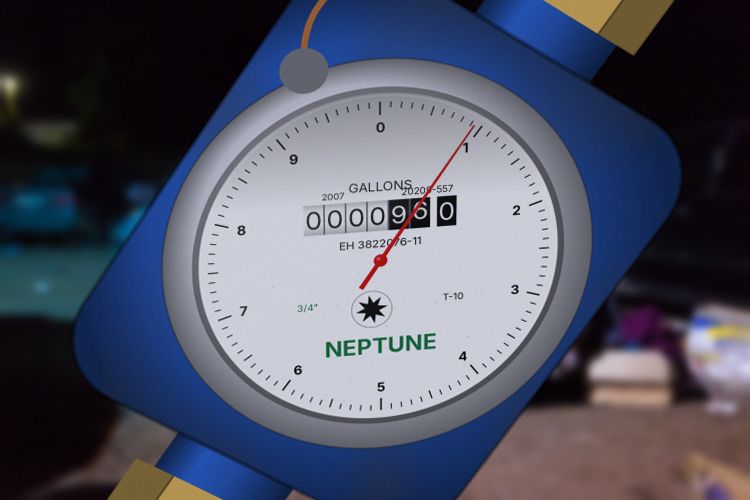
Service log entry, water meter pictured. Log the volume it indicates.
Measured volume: 960.9 gal
